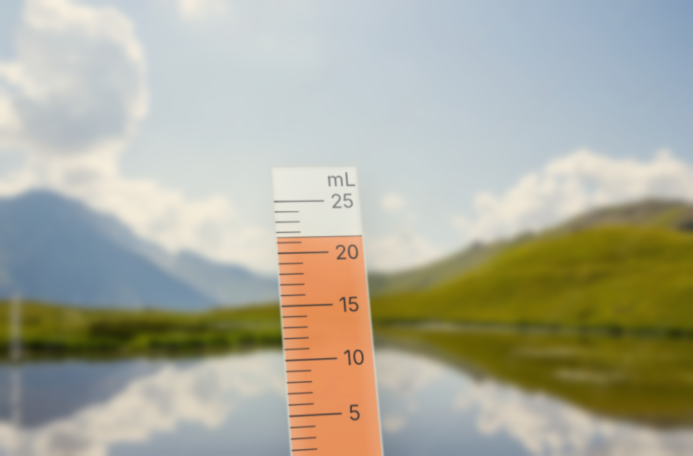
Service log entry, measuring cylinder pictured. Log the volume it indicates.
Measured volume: 21.5 mL
